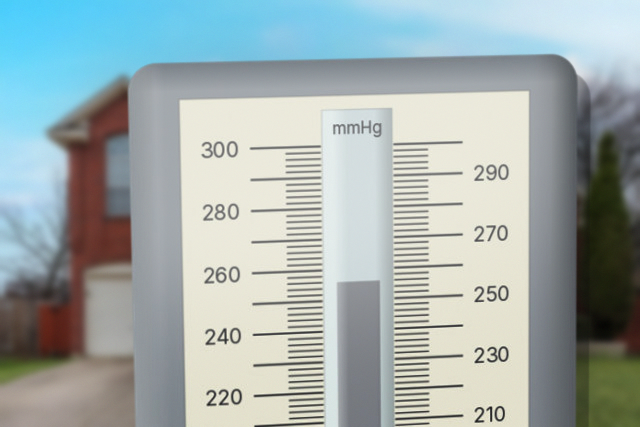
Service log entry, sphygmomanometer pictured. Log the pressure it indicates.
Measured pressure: 256 mmHg
